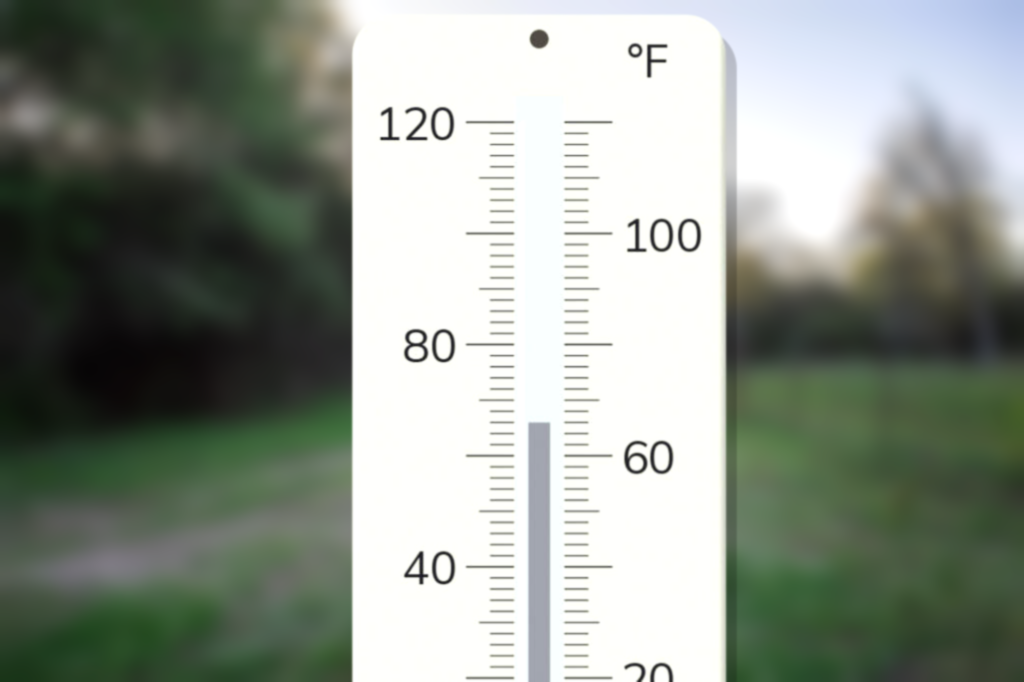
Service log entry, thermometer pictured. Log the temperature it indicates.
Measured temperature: 66 °F
